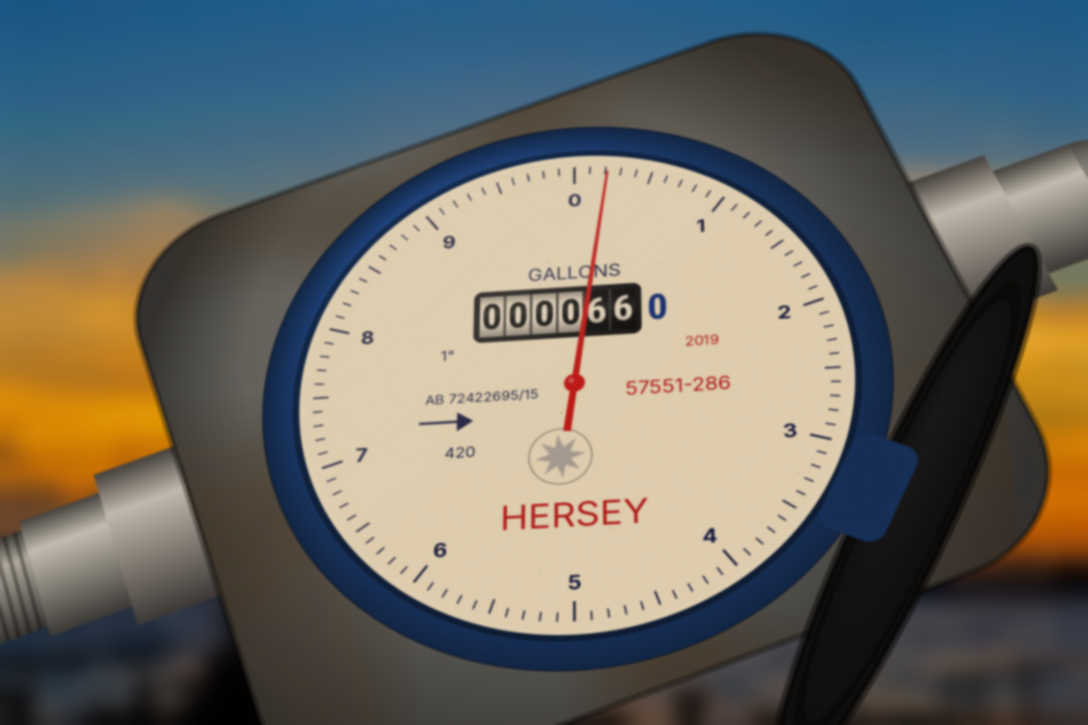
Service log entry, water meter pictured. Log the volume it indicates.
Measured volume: 660.2 gal
